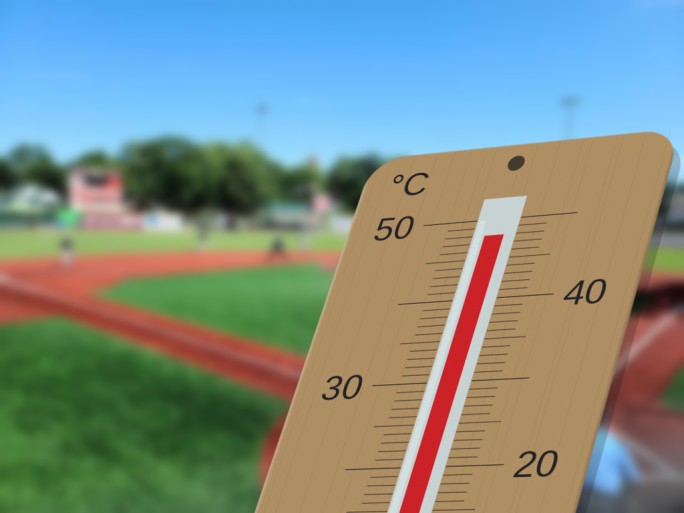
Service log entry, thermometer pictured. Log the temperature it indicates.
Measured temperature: 48 °C
